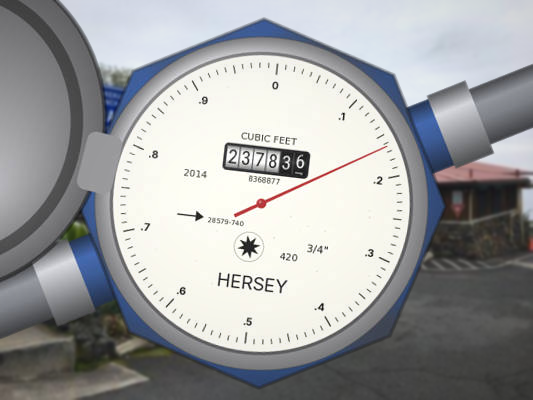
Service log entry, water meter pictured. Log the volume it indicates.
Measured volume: 237836.16 ft³
